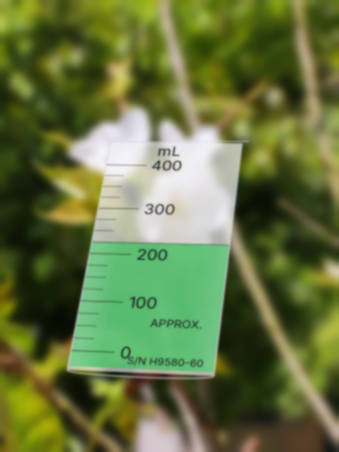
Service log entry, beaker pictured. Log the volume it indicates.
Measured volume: 225 mL
